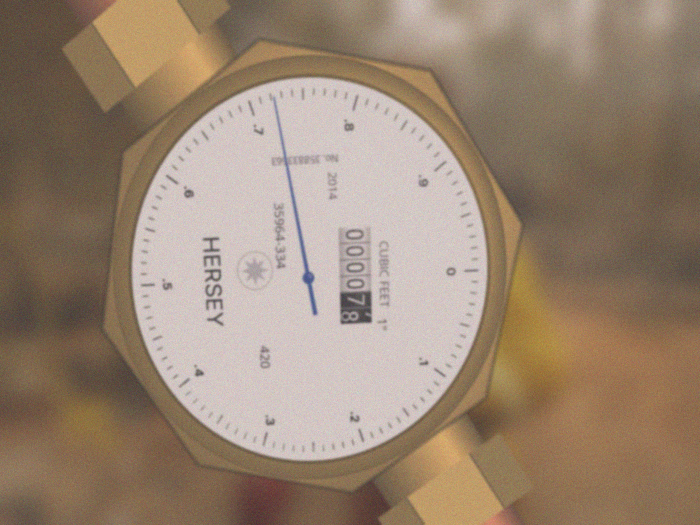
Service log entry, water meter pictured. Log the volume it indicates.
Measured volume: 77.72 ft³
